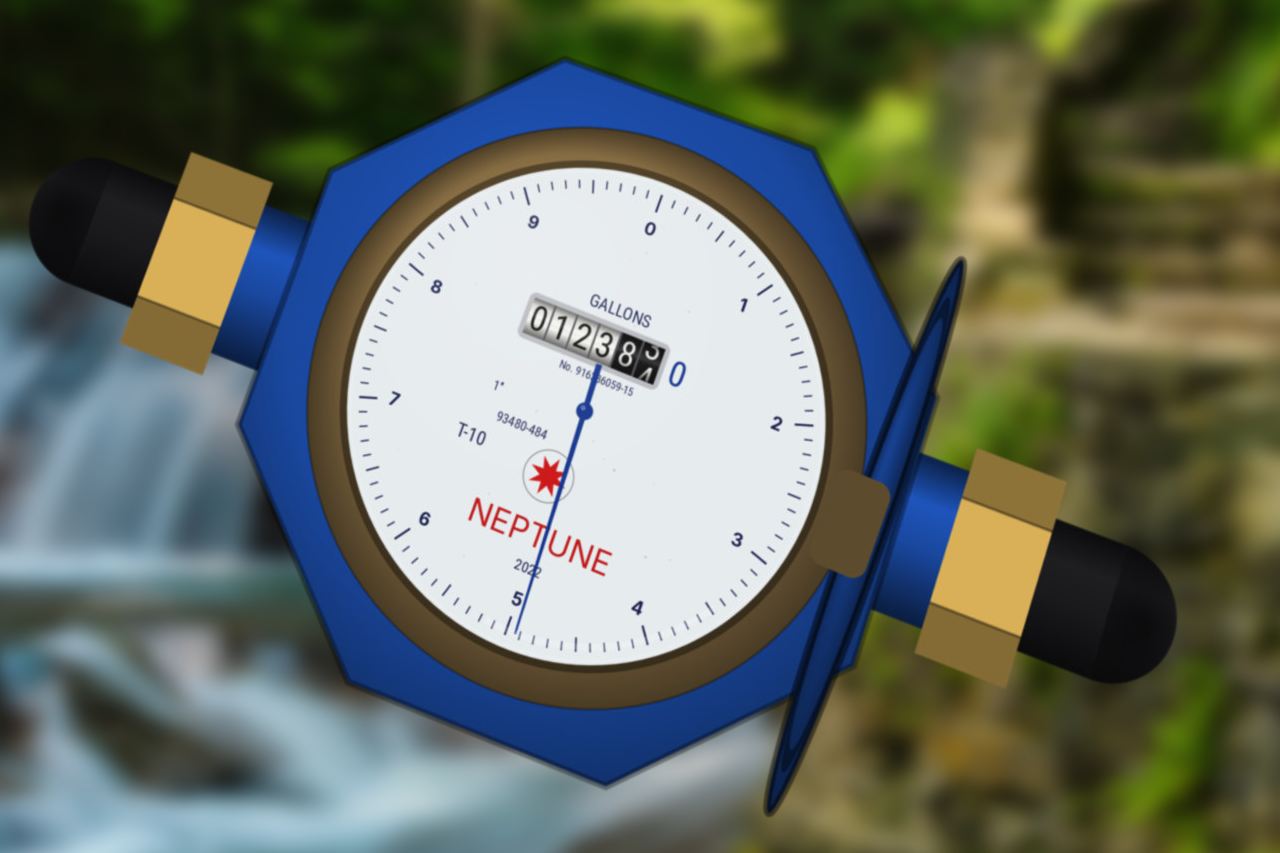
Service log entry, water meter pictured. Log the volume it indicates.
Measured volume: 123834.9 gal
